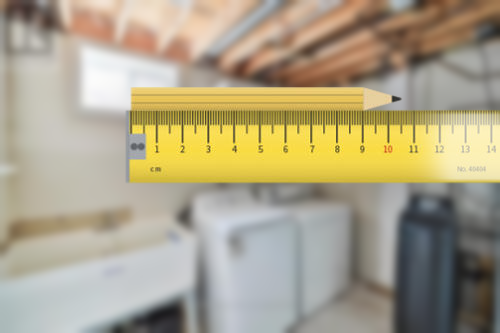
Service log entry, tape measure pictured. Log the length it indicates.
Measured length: 10.5 cm
